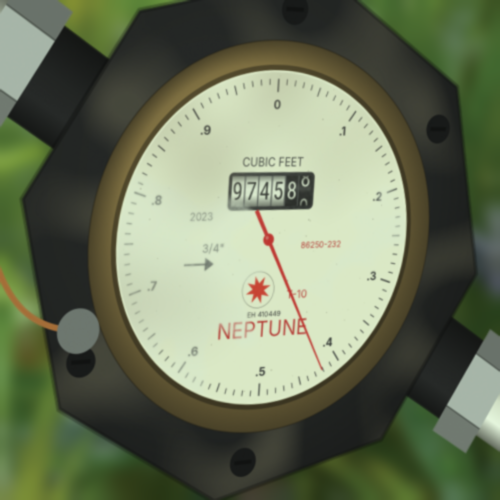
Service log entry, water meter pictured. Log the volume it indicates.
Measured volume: 974588.42 ft³
